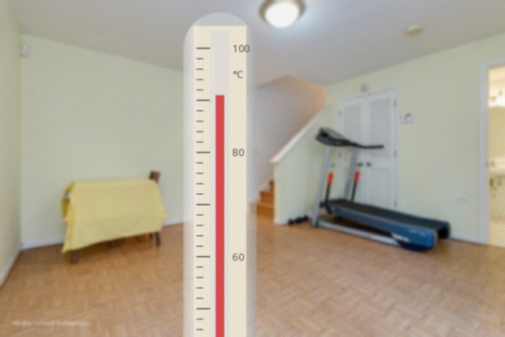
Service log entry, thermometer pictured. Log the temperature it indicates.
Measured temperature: 91 °C
